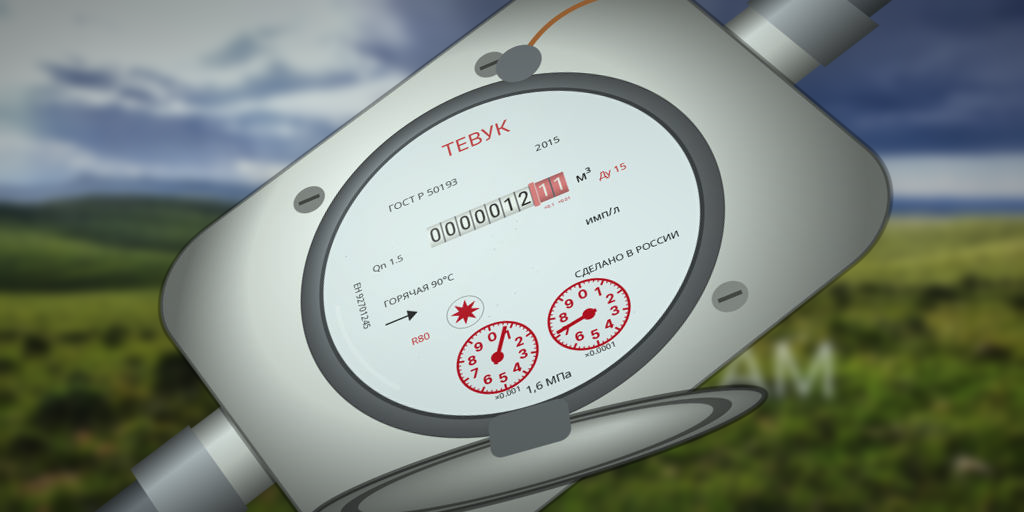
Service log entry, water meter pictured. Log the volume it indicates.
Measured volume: 12.1107 m³
